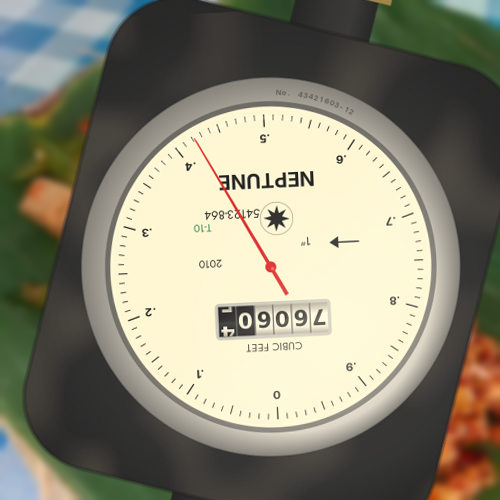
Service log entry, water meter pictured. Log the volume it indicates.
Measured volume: 760604.42 ft³
